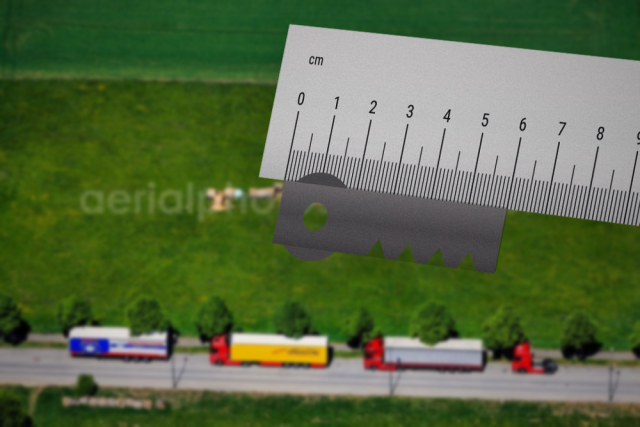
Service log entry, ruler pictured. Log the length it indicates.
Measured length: 6 cm
